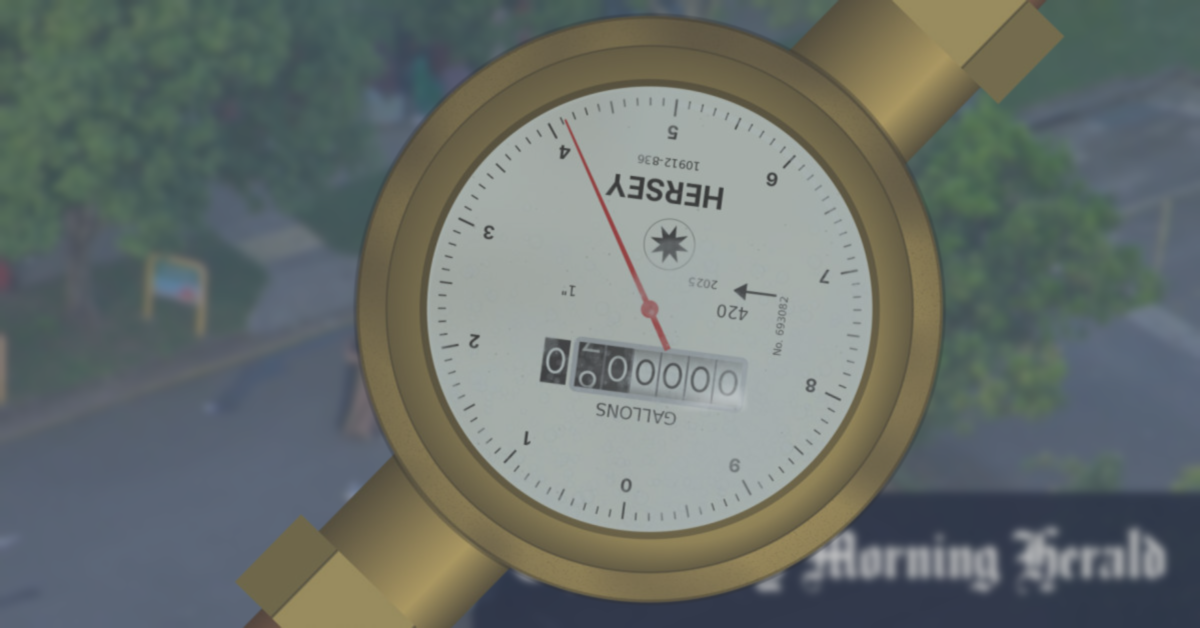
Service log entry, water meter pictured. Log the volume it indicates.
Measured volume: 64.1 gal
